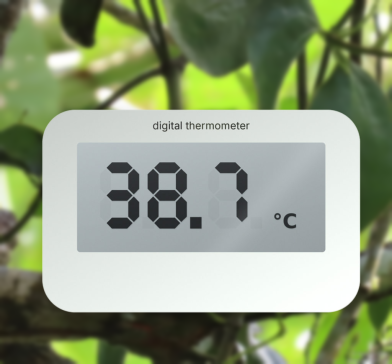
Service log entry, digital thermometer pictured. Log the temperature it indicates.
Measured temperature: 38.7 °C
